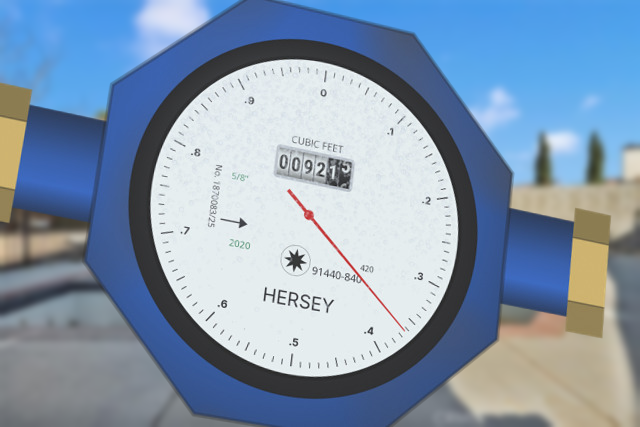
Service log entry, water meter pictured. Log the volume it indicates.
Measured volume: 9215.36 ft³
